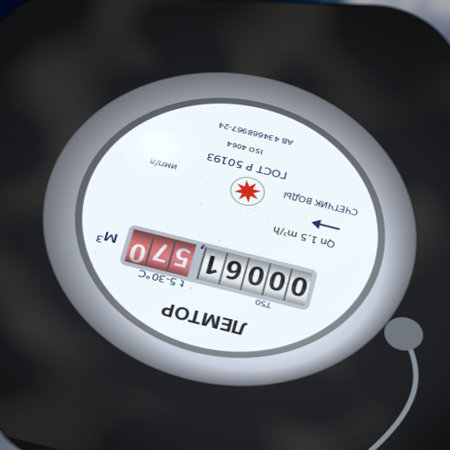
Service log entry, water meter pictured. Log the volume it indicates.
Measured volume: 61.570 m³
